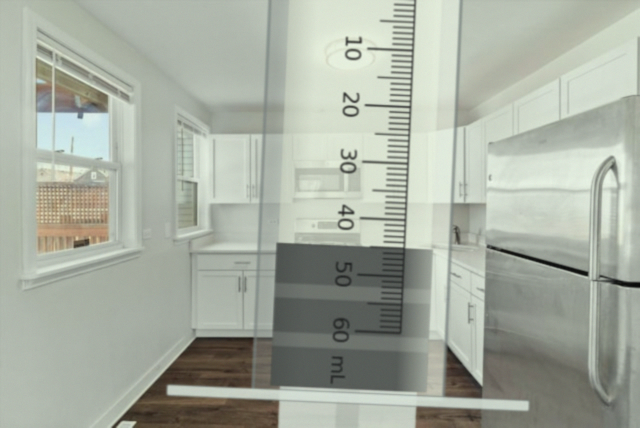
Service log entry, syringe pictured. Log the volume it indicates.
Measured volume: 45 mL
